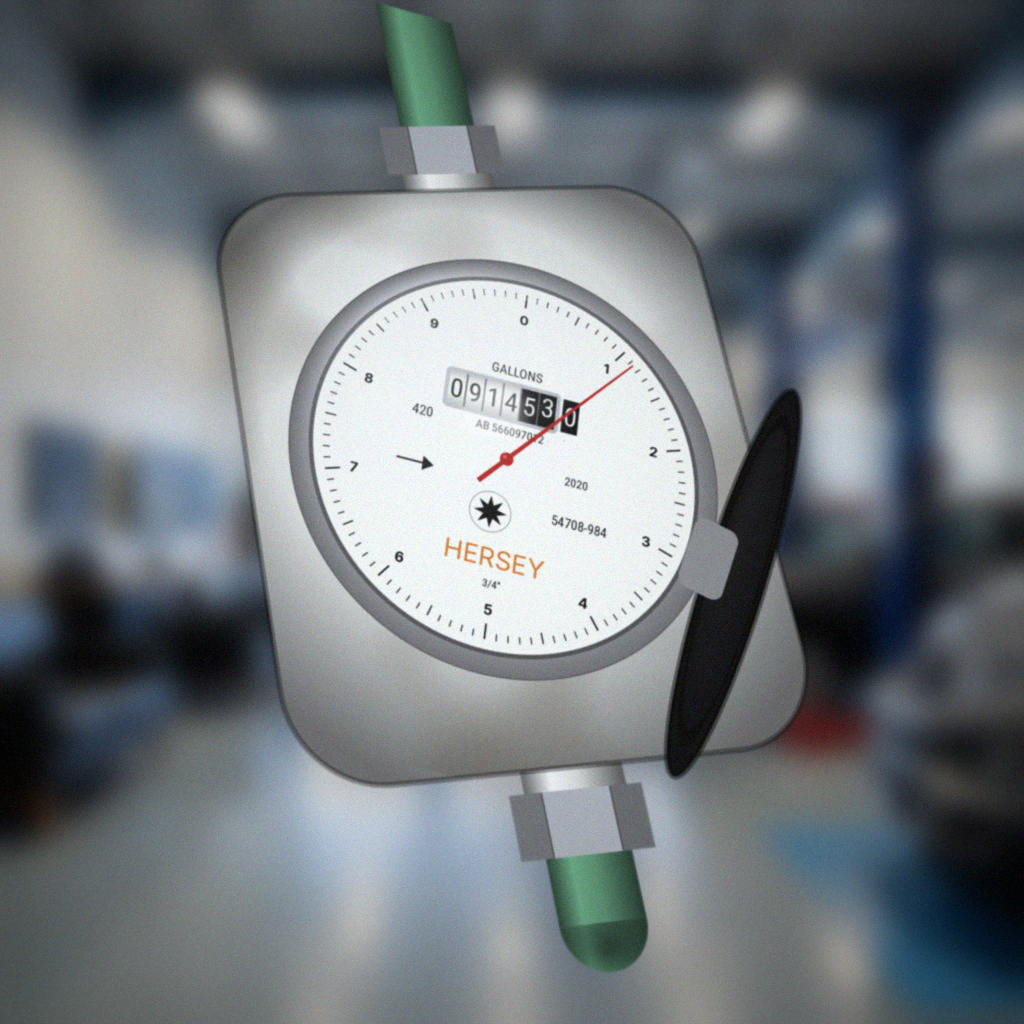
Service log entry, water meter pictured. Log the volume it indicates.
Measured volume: 914531.1 gal
